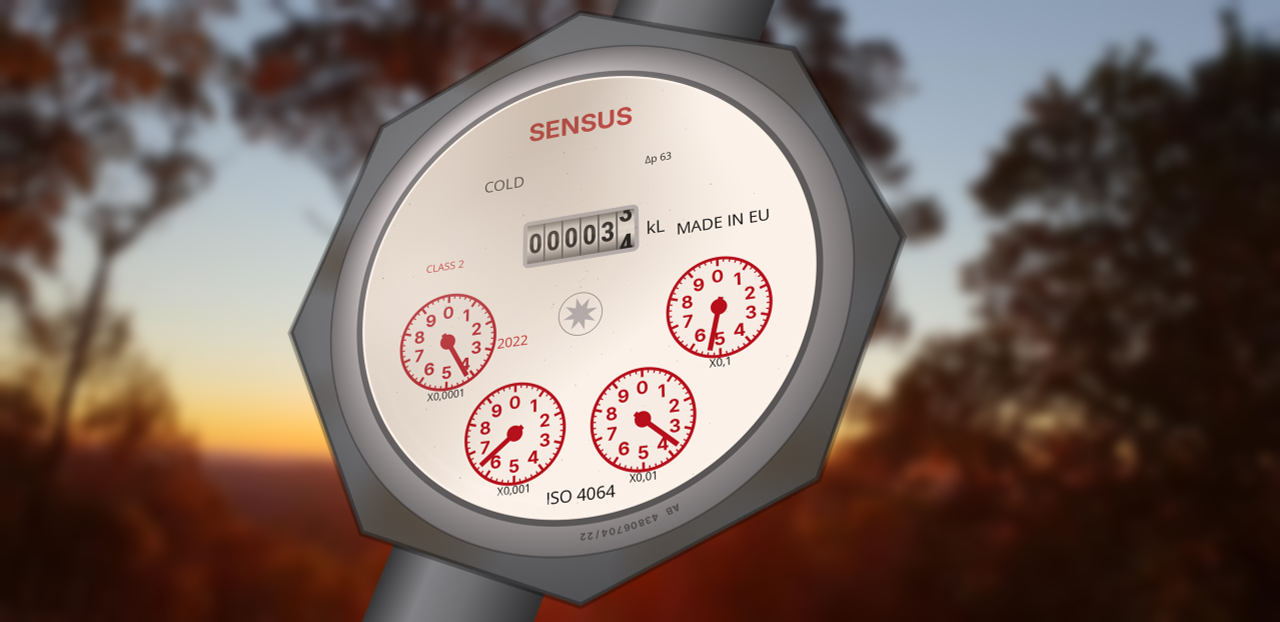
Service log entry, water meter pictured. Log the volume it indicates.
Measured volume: 33.5364 kL
